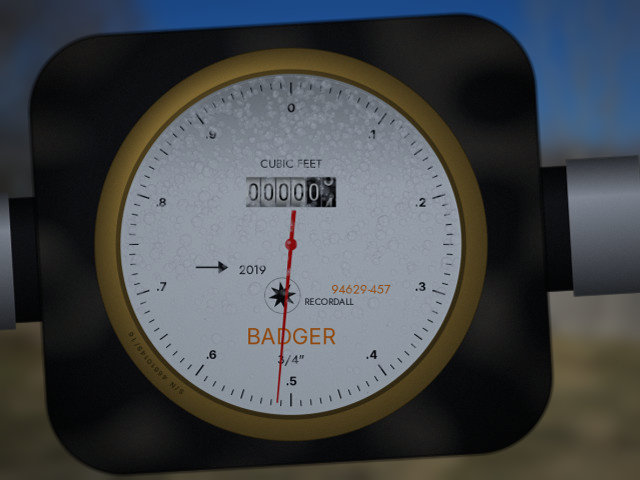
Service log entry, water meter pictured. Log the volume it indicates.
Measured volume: 3.51 ft³
